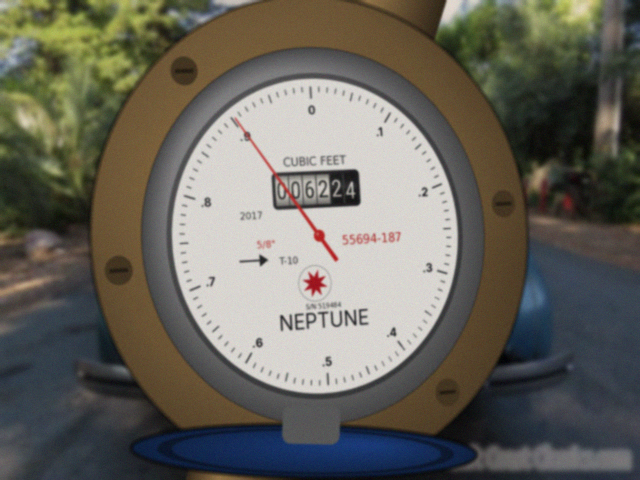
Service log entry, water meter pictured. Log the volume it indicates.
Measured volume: 6223.90 ft³
